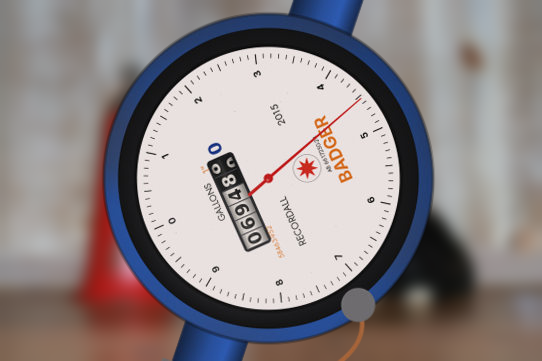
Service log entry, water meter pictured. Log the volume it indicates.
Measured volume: 694884.5 gal
